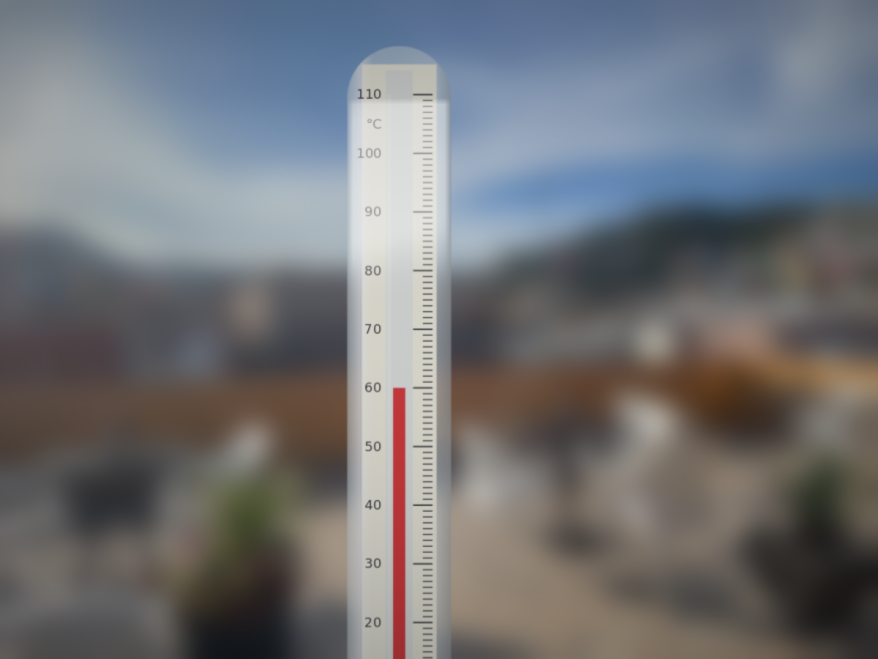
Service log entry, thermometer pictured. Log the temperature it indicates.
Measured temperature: 60 °C
